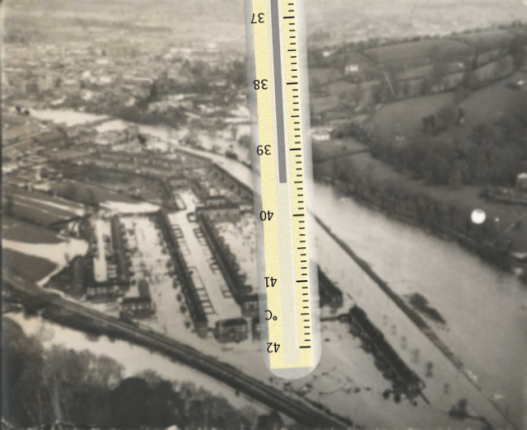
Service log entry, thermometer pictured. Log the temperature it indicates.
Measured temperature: 39.5 °C
